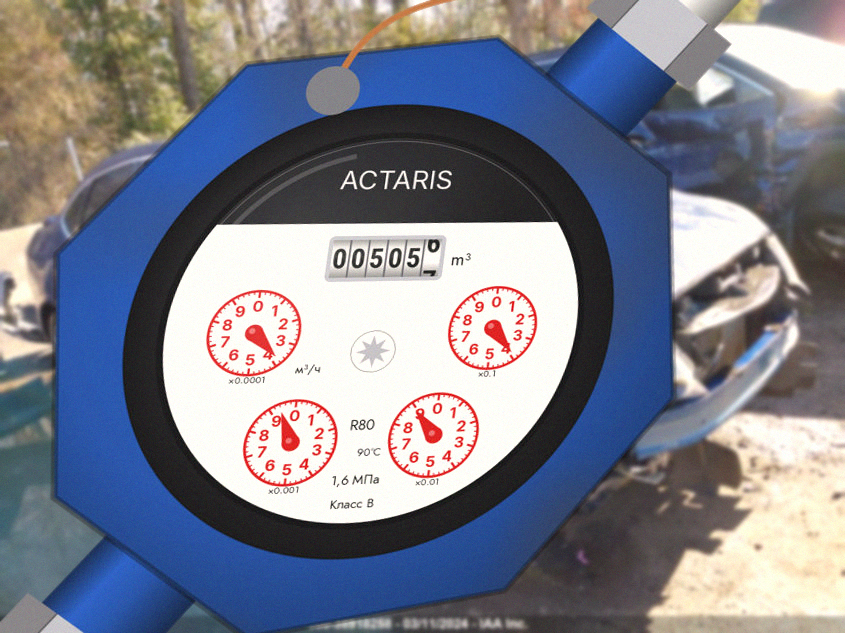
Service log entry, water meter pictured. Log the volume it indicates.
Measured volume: 5056.3893 m³
